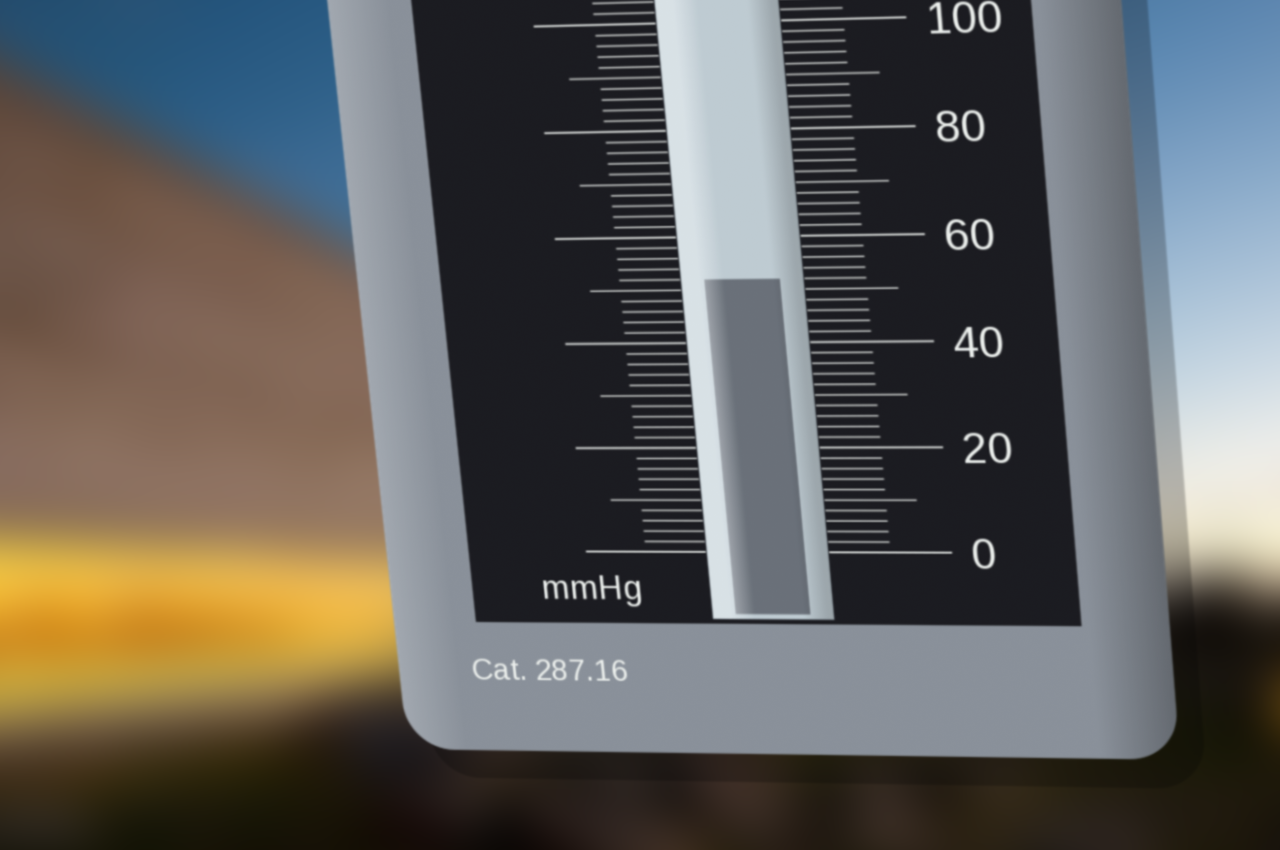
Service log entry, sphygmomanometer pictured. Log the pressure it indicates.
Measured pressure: 52 mmHg
